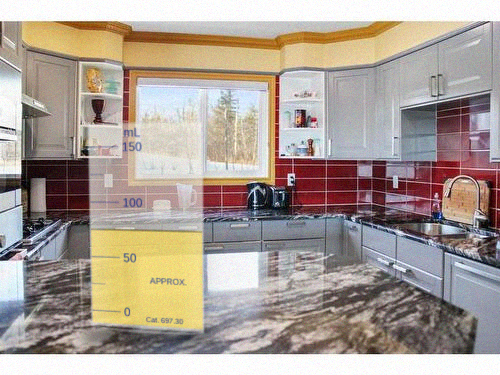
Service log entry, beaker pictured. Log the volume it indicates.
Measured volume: 75 mL
